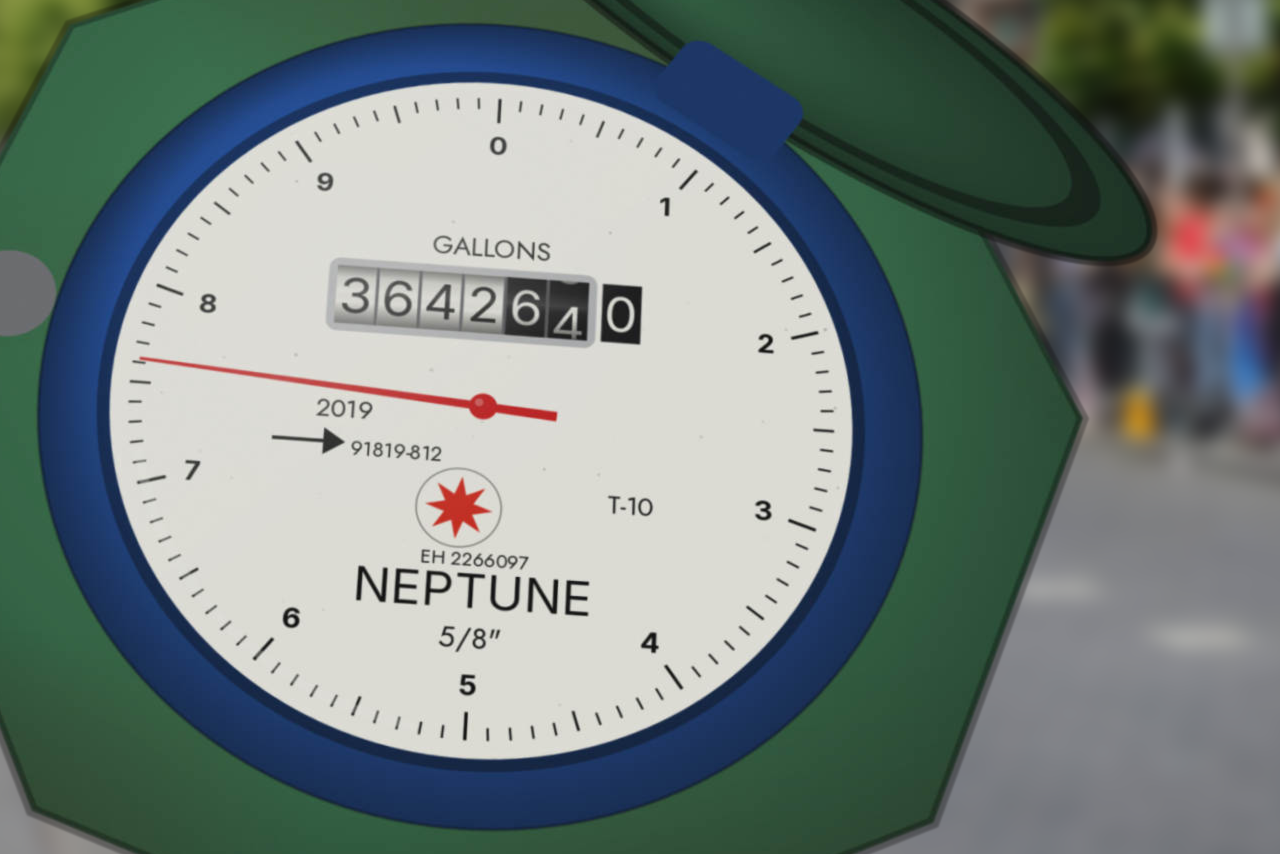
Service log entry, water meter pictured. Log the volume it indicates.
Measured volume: 3642637.6 gal
